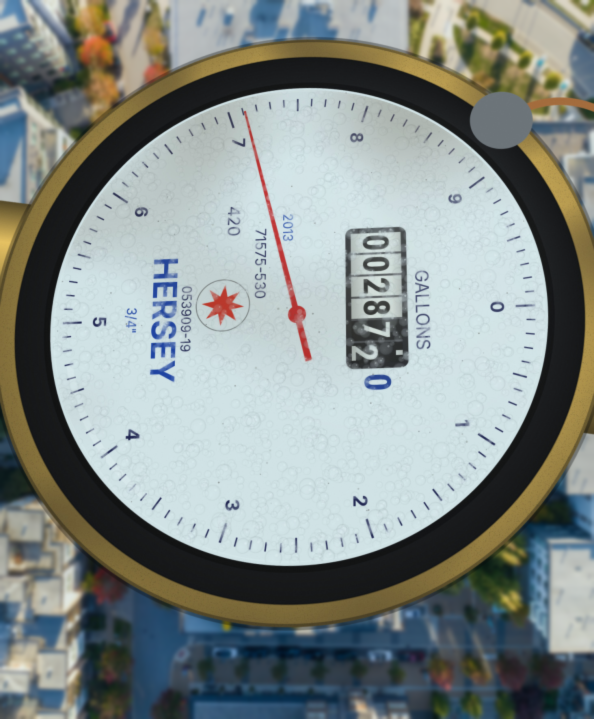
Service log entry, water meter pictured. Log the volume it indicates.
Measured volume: 28717.1 gal
